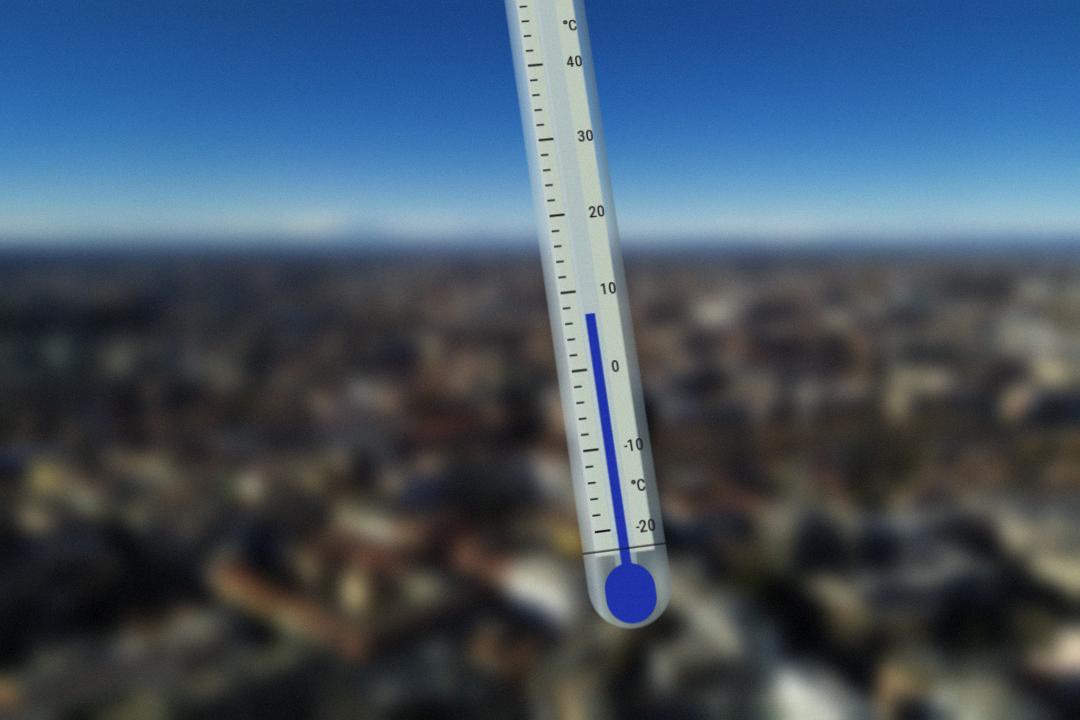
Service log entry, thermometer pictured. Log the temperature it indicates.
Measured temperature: 7 °C
